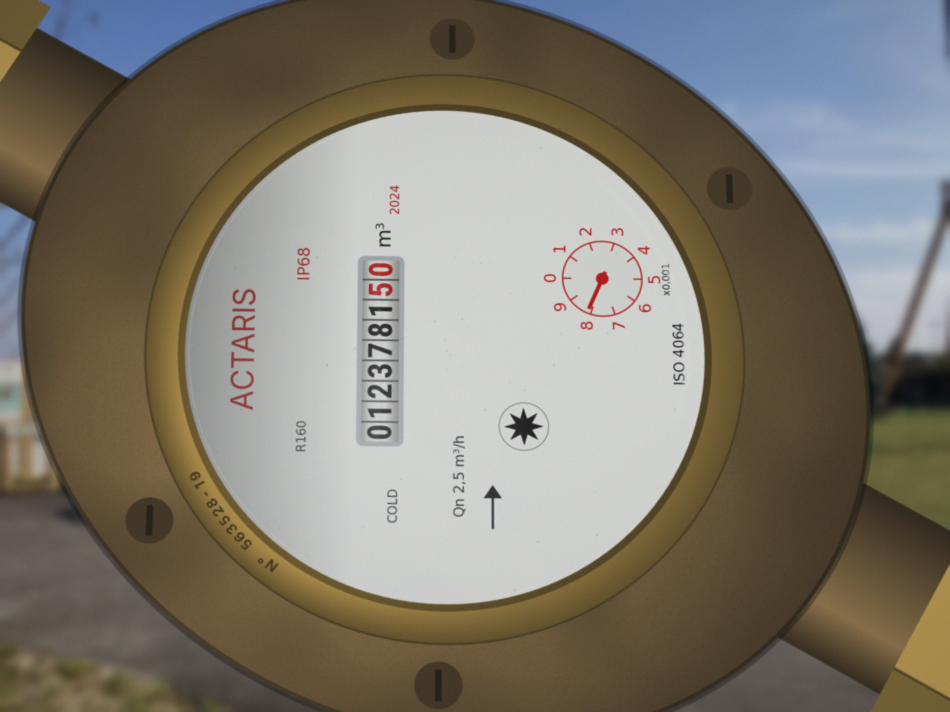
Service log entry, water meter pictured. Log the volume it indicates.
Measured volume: 123781.508 m³
